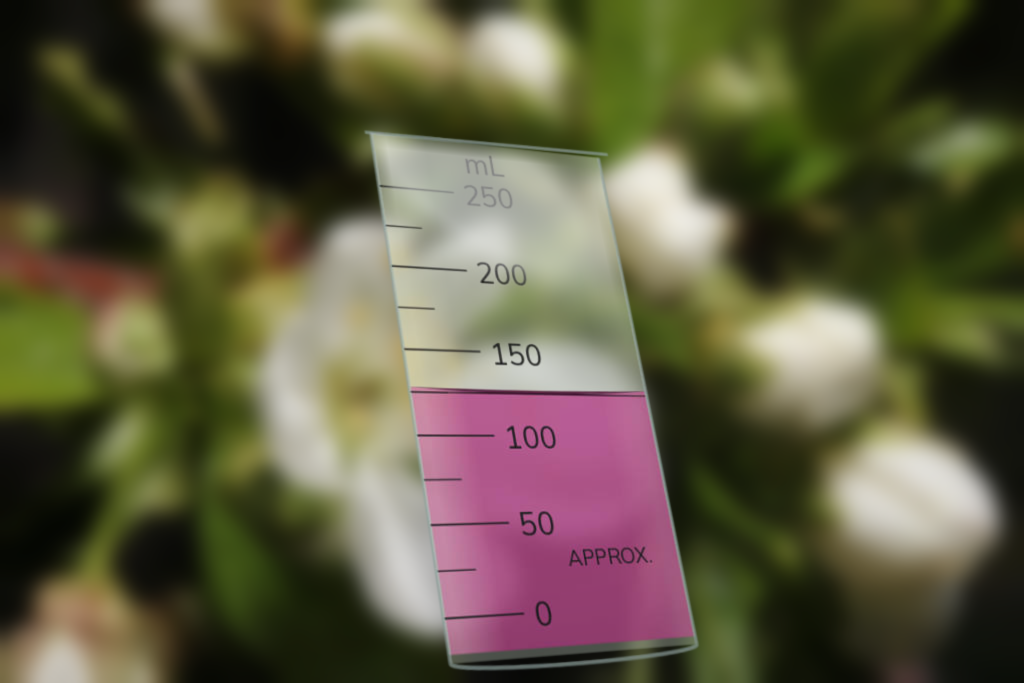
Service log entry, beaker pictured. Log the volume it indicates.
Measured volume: 125 mL
